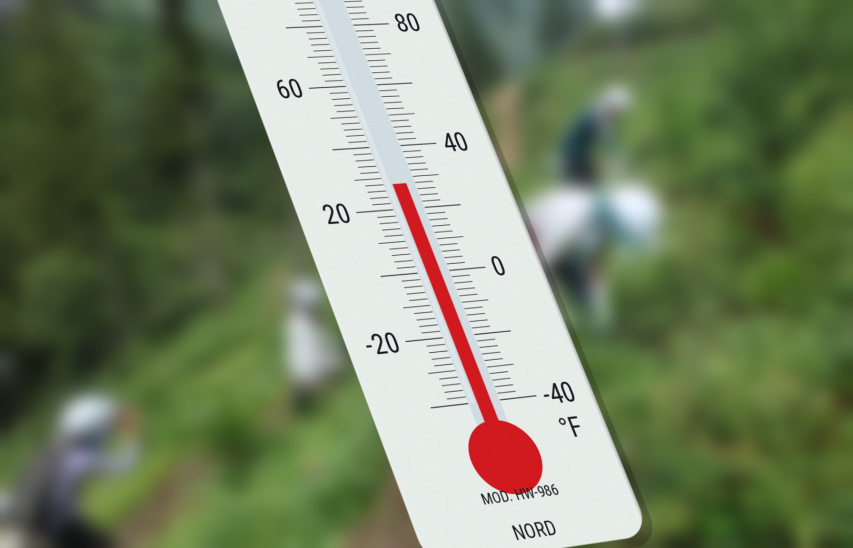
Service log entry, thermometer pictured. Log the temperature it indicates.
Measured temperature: 28 °F
